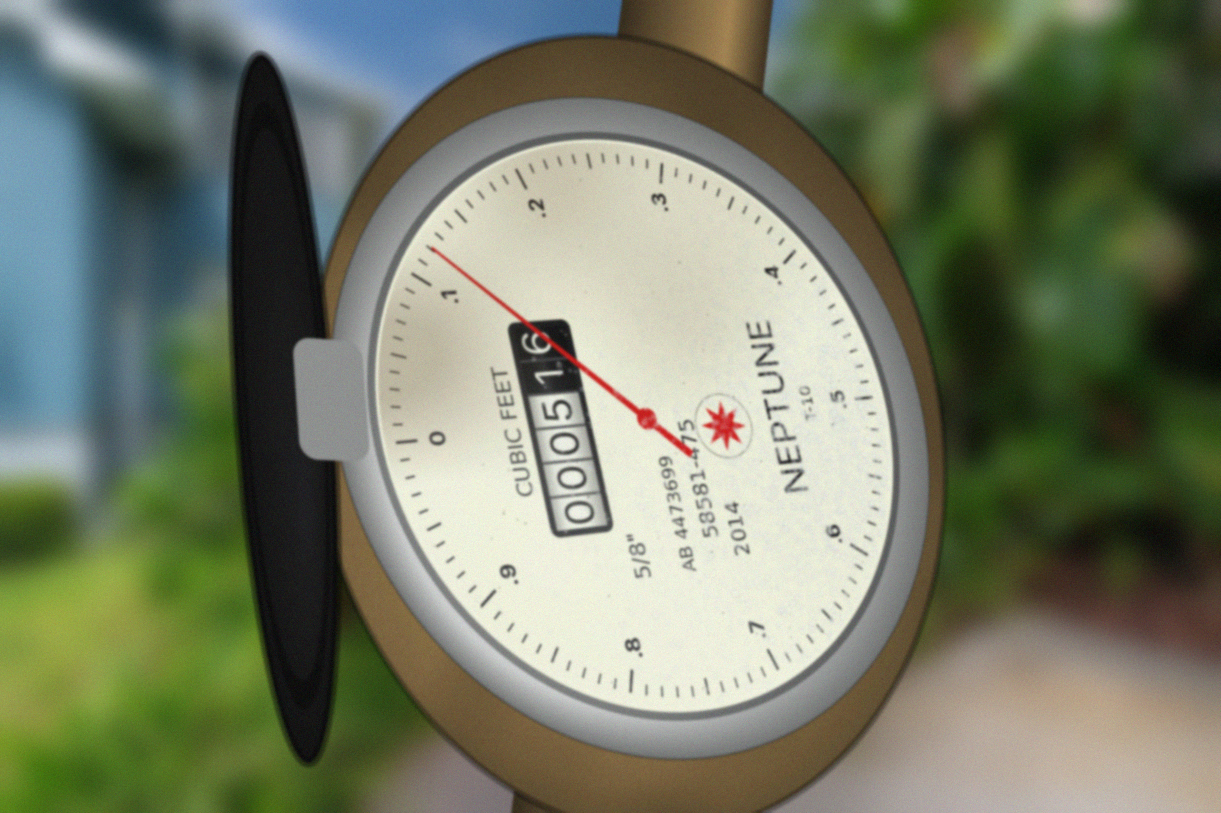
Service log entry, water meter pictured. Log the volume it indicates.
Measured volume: 516.12 ft³
